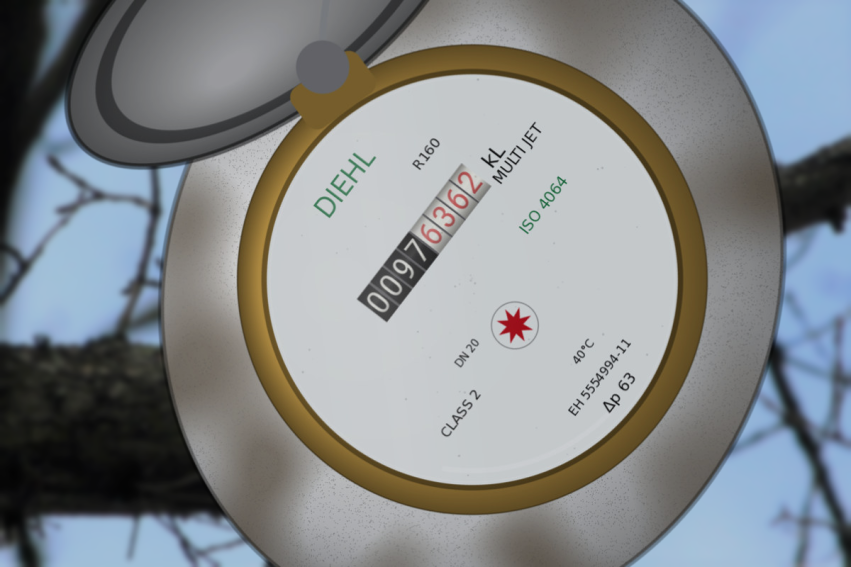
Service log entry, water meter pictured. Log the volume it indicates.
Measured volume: 97.6362 kL
